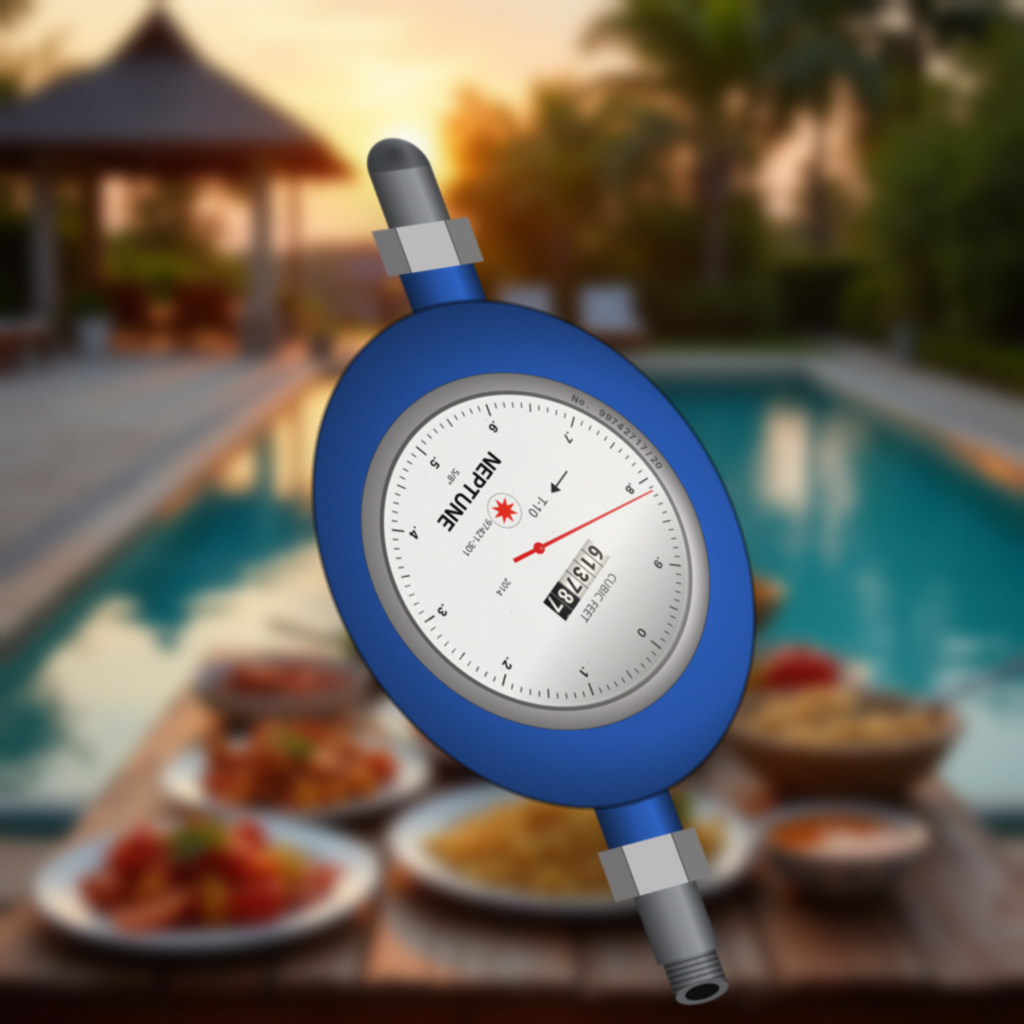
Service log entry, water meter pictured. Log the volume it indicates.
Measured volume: 613786.81 ft³
